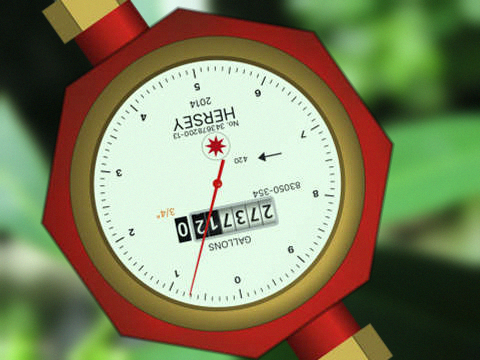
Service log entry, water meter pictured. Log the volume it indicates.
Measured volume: 2737120.7 gal
